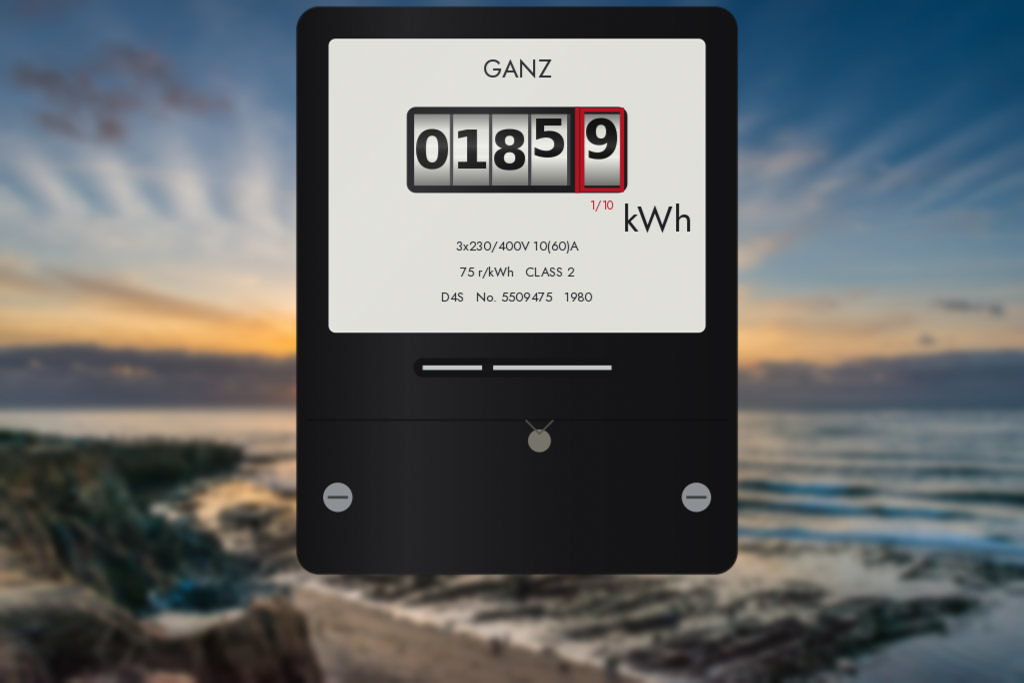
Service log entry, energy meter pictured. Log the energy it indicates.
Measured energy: 185.9 kWh
